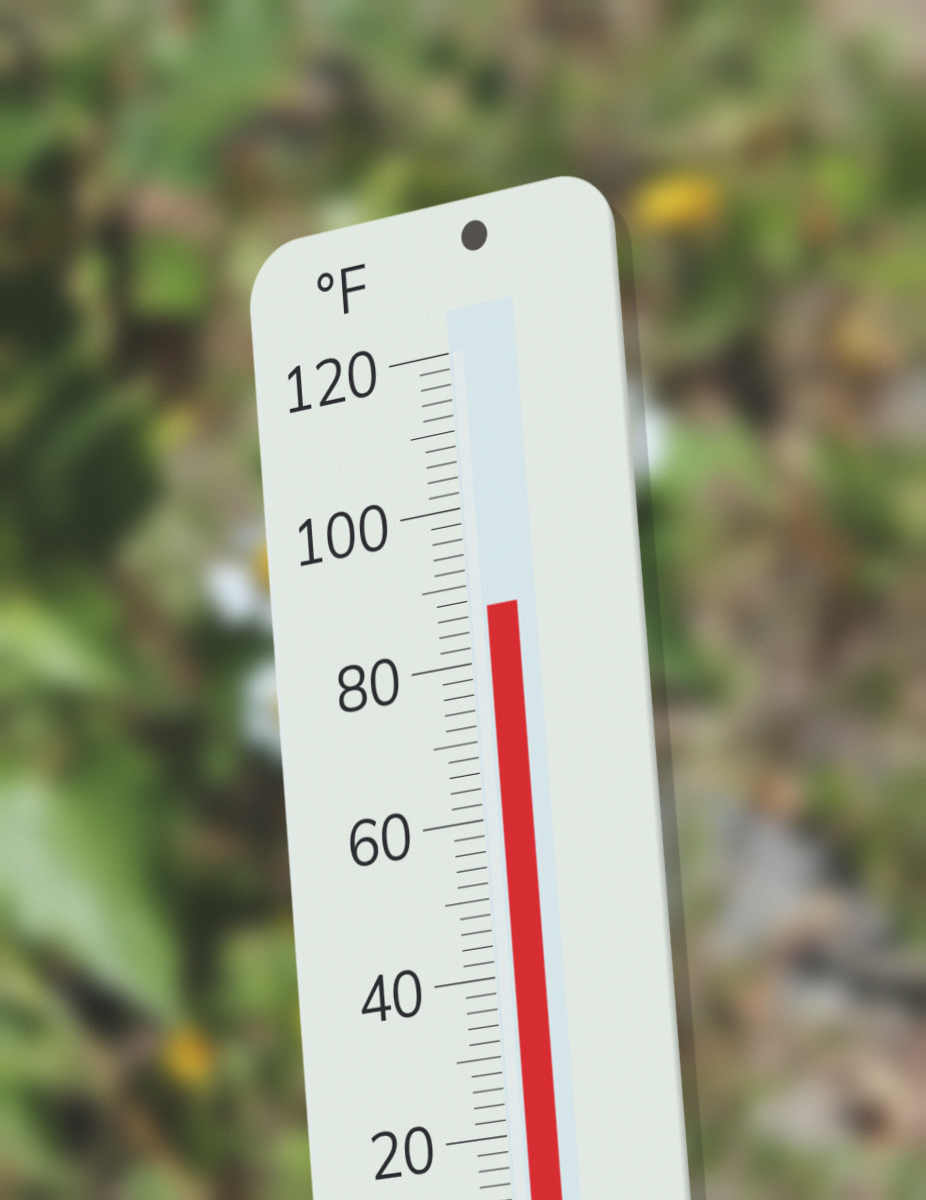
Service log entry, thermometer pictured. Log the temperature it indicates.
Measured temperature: 87 °F
